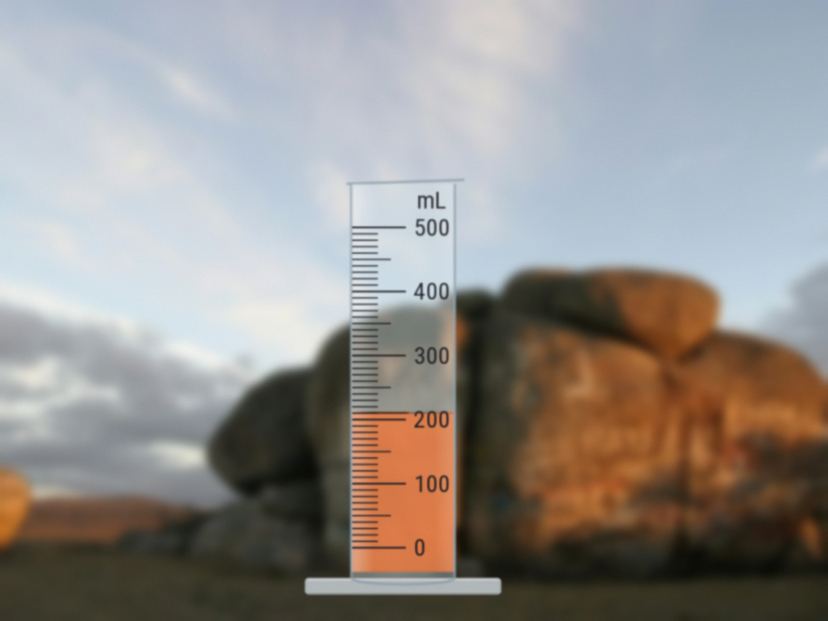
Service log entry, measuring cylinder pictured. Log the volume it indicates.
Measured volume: 210 mL
